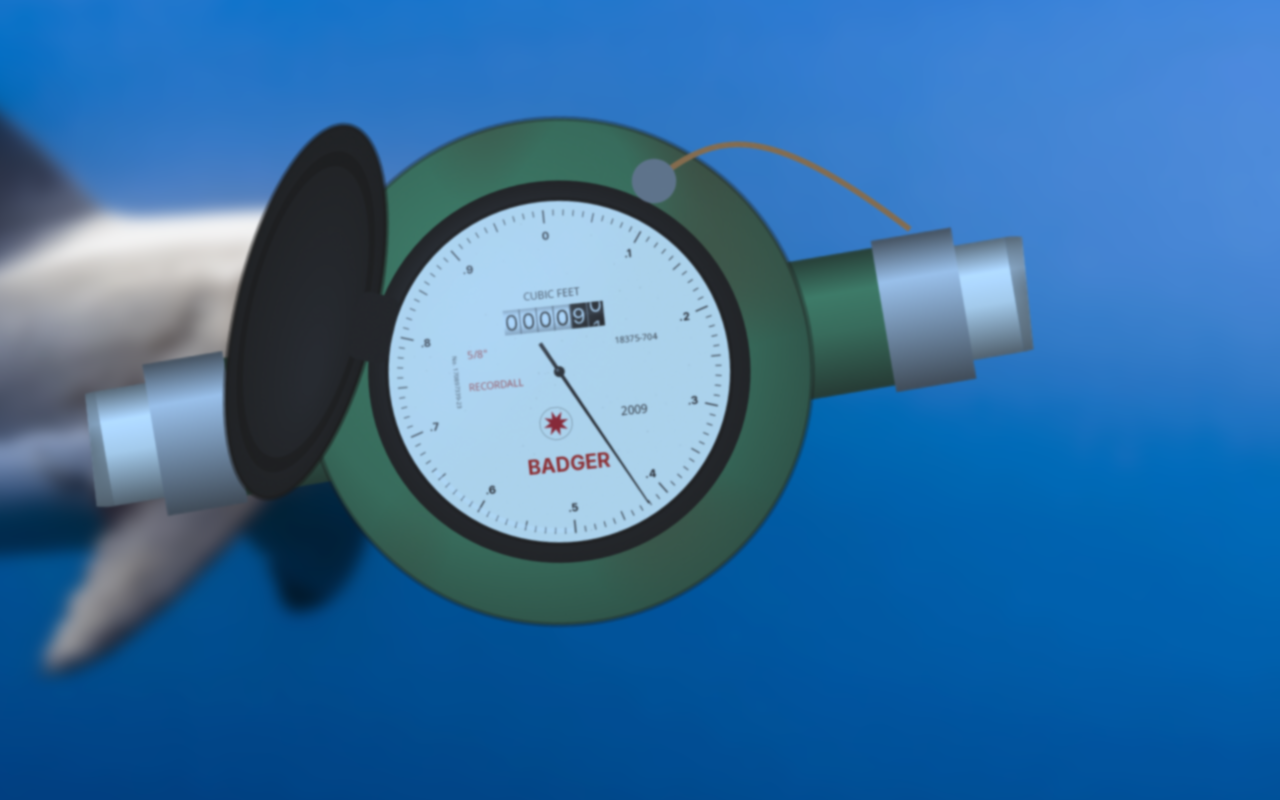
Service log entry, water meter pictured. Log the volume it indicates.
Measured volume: 90.42 ft³
